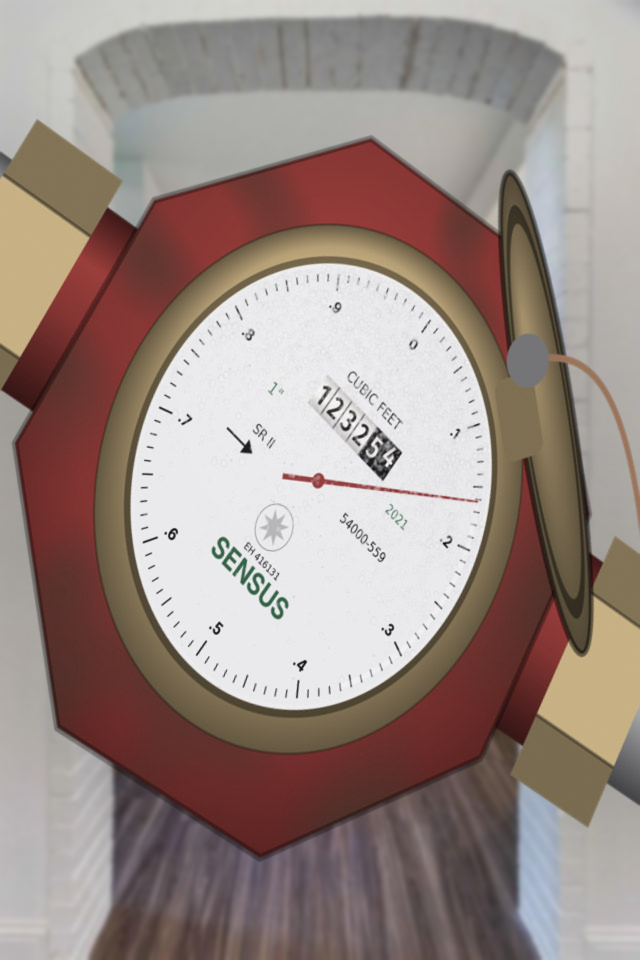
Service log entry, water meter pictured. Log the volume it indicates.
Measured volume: 123254.16 ft³
